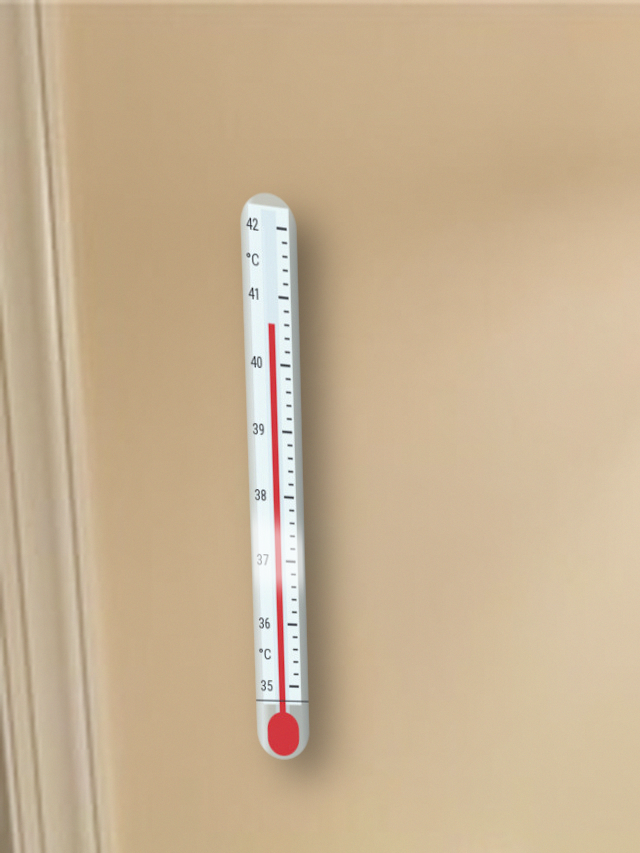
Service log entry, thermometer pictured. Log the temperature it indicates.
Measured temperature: 40.6 °C
